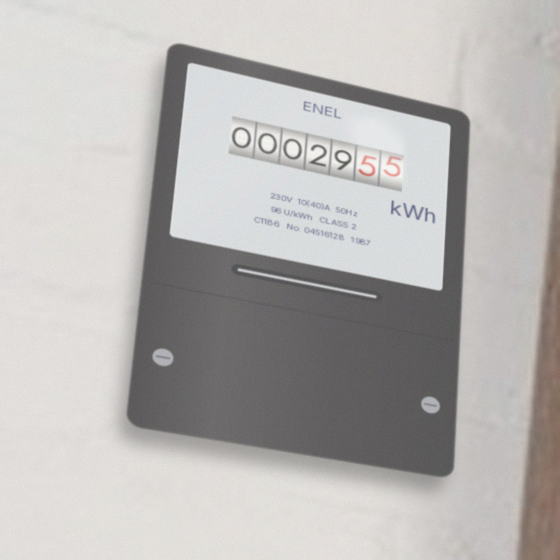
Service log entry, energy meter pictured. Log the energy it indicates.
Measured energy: 29.55 kWh
